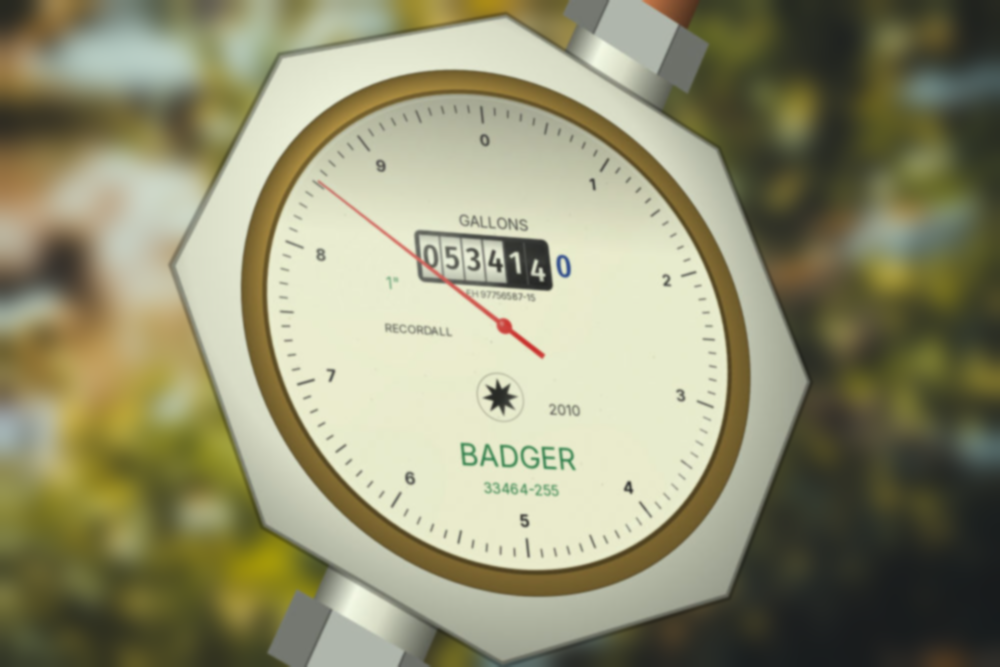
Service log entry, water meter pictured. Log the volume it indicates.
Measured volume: 534138.5 gal
